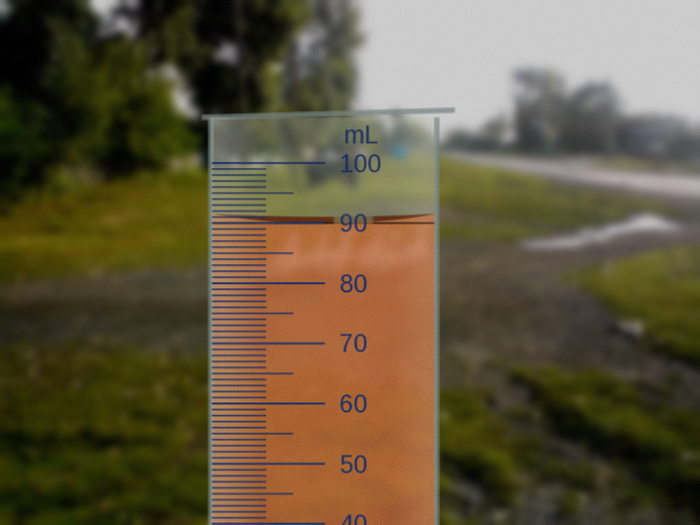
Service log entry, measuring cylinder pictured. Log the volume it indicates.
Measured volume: 90 mL
